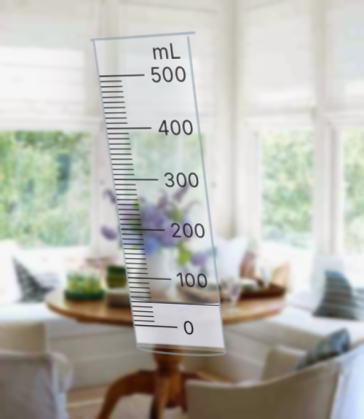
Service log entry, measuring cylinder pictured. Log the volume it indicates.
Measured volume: 50 mL
